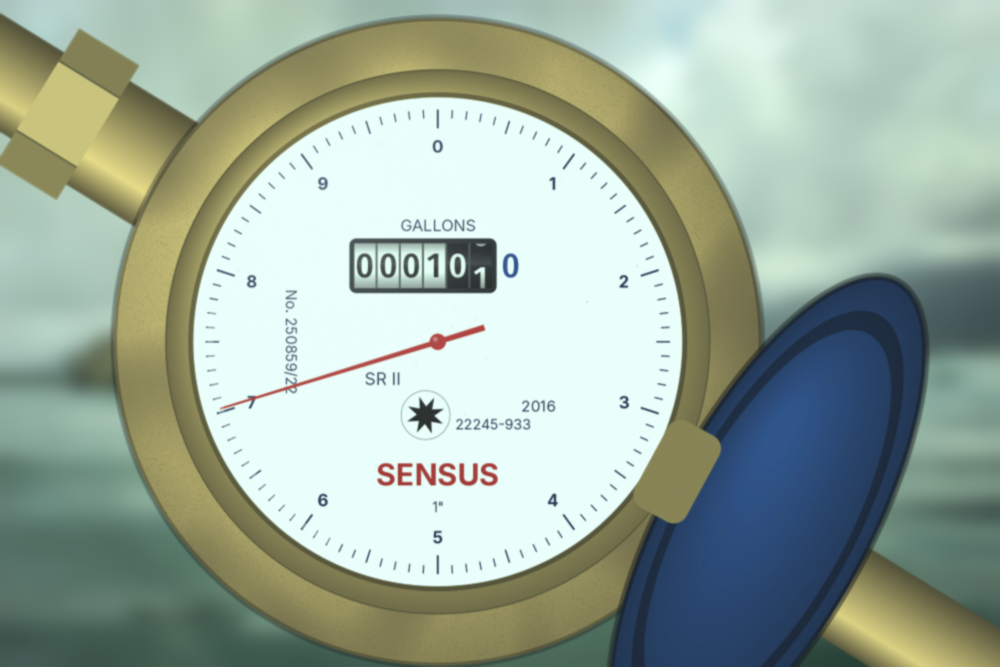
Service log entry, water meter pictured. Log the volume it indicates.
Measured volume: 1007.0 gal
